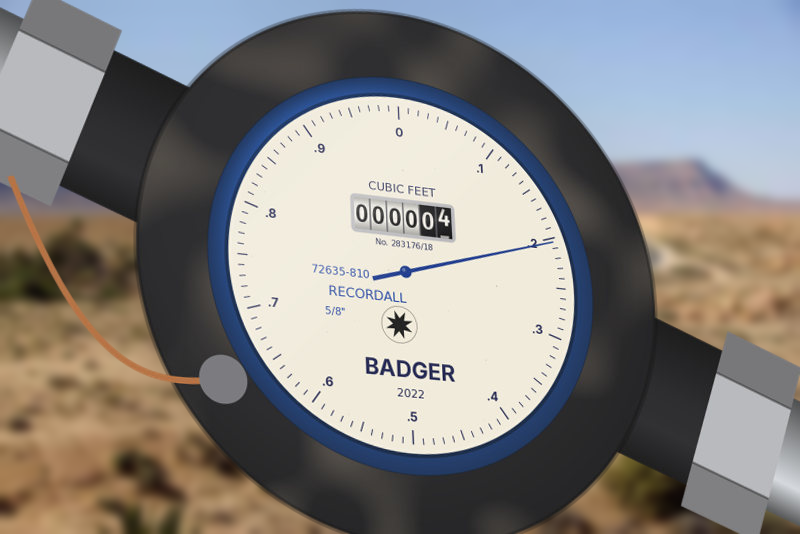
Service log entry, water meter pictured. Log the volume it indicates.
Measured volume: 4.20 ft³
